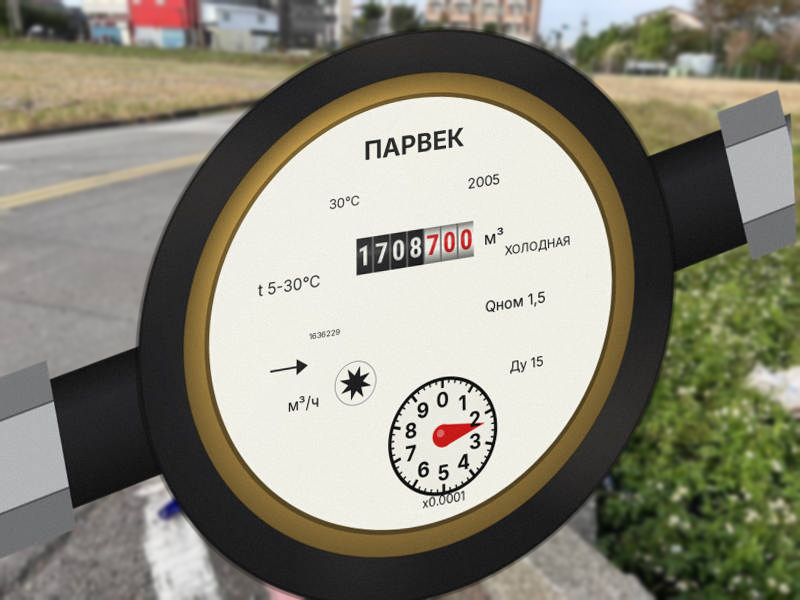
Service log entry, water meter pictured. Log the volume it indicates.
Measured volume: 1708.7002 m³
